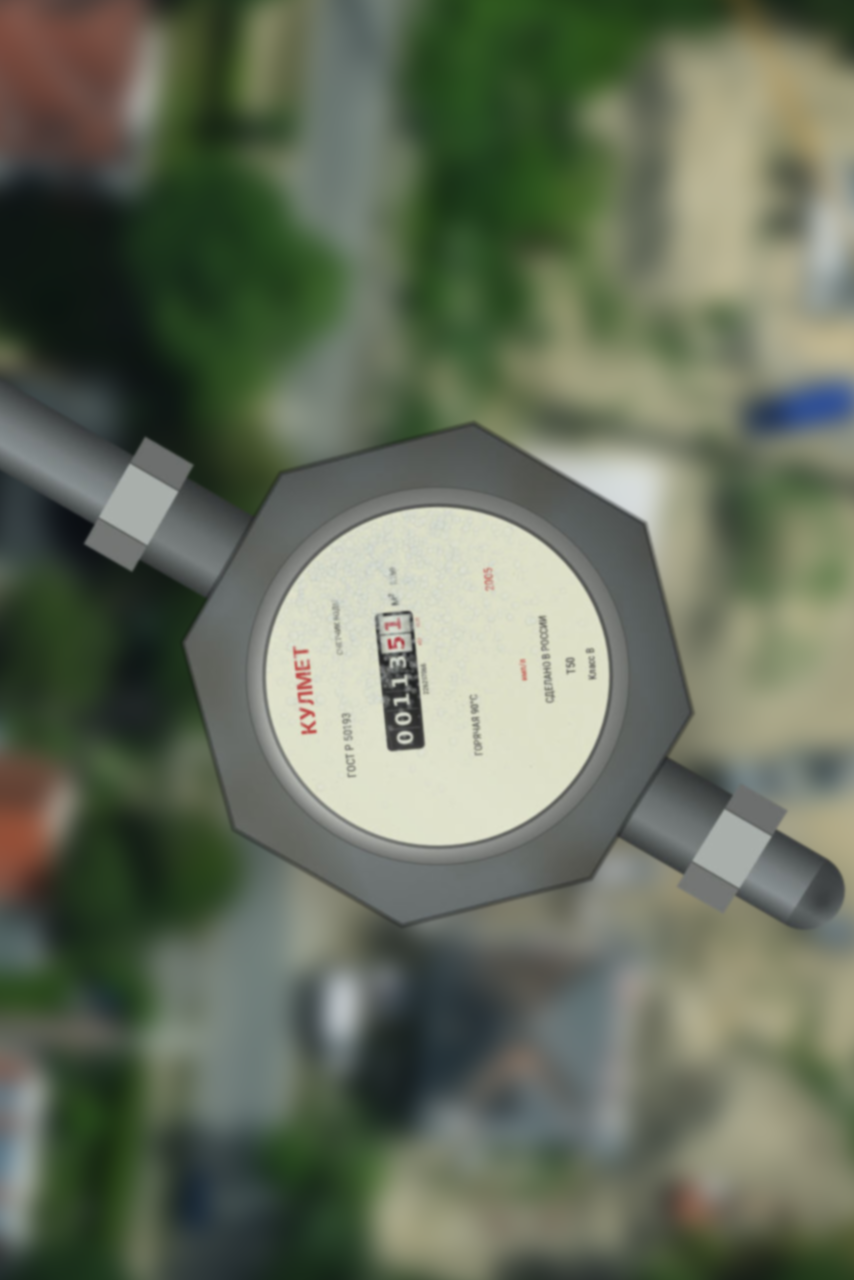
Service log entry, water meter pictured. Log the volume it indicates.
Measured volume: 113.51 m³
